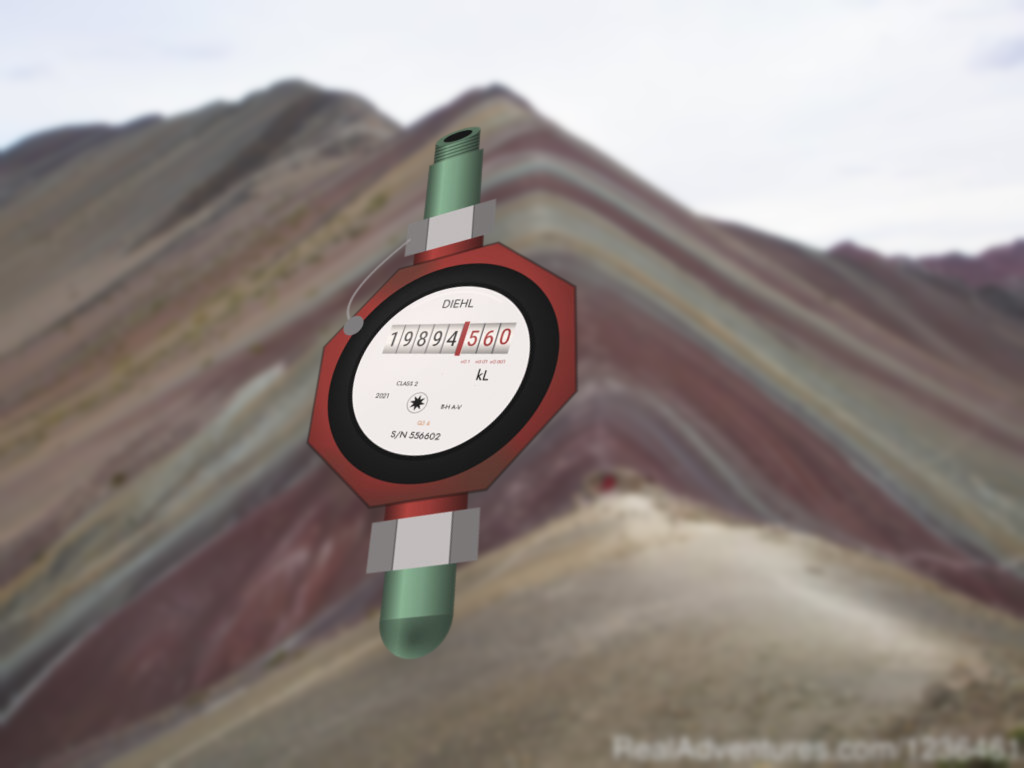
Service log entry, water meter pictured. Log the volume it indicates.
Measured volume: 19894.560 kL
